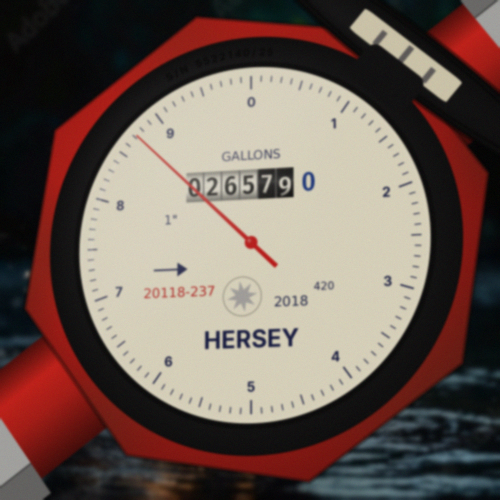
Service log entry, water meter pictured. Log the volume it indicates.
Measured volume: 265788.7 gal
